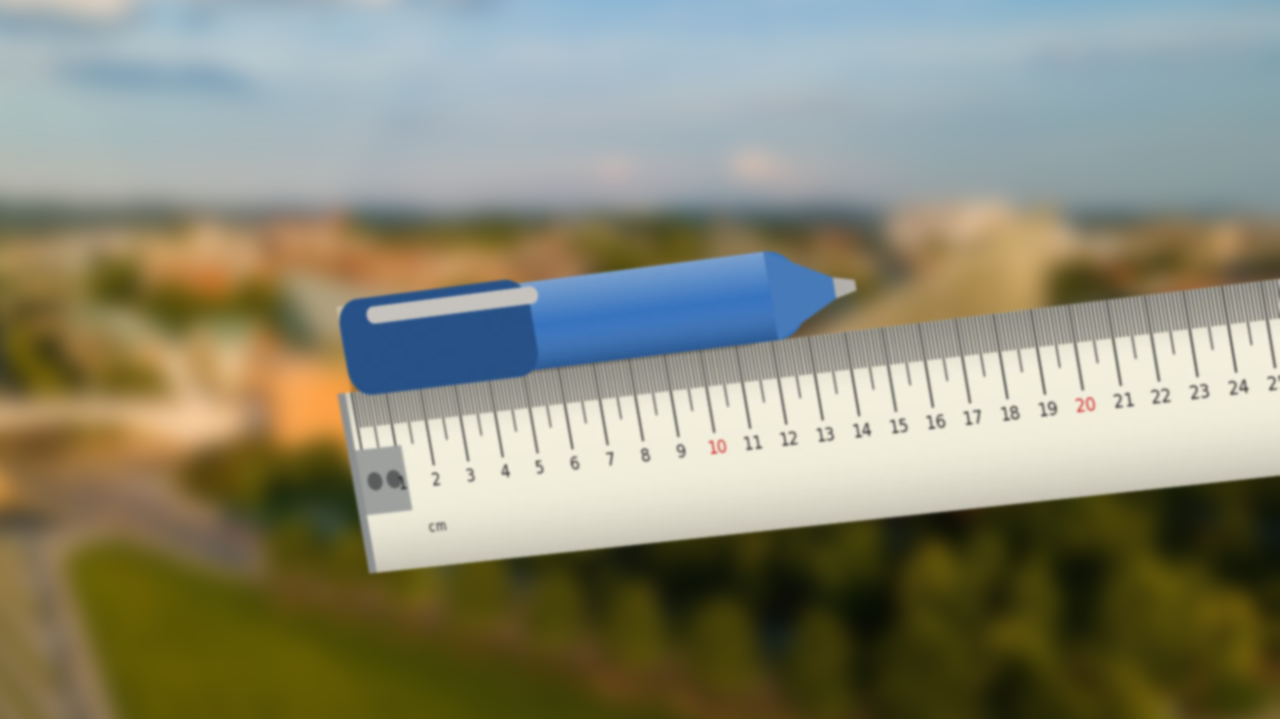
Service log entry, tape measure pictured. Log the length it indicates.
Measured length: 14.5 cm
